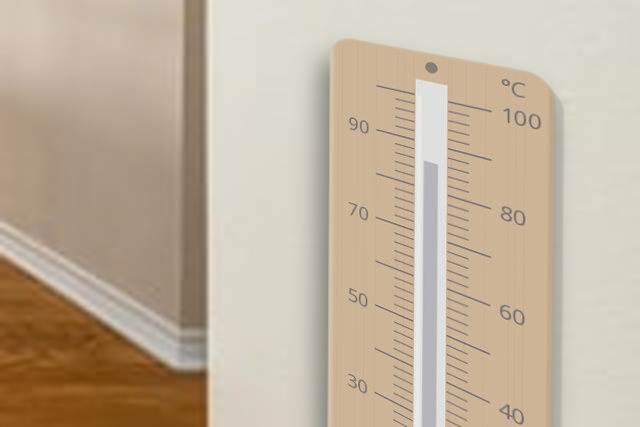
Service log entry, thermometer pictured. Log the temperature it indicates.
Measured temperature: 86 °C
